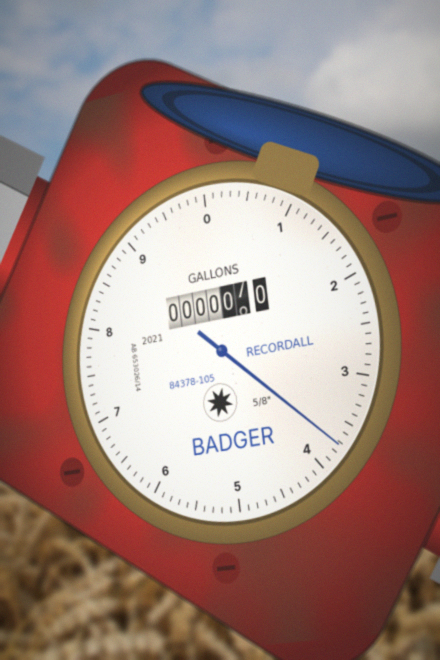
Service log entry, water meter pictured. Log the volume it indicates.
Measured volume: 73.7 gal
